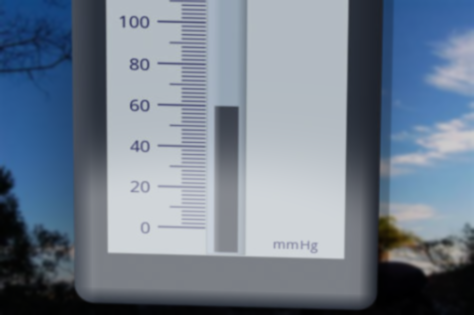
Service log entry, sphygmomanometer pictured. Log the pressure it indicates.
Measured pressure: 60 mmHg
